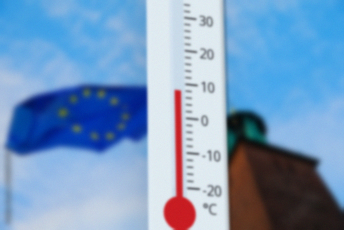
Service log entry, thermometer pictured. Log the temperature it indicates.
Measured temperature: 8 °C
